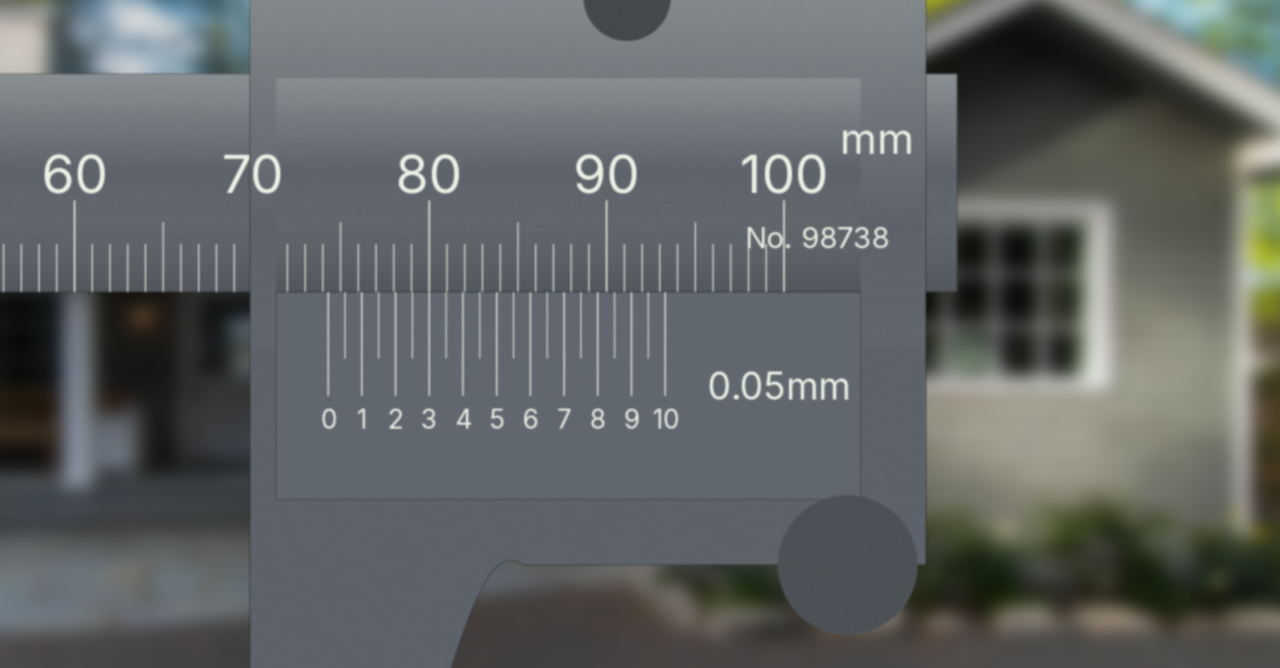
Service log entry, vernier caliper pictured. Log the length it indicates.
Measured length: 74.3 mm
